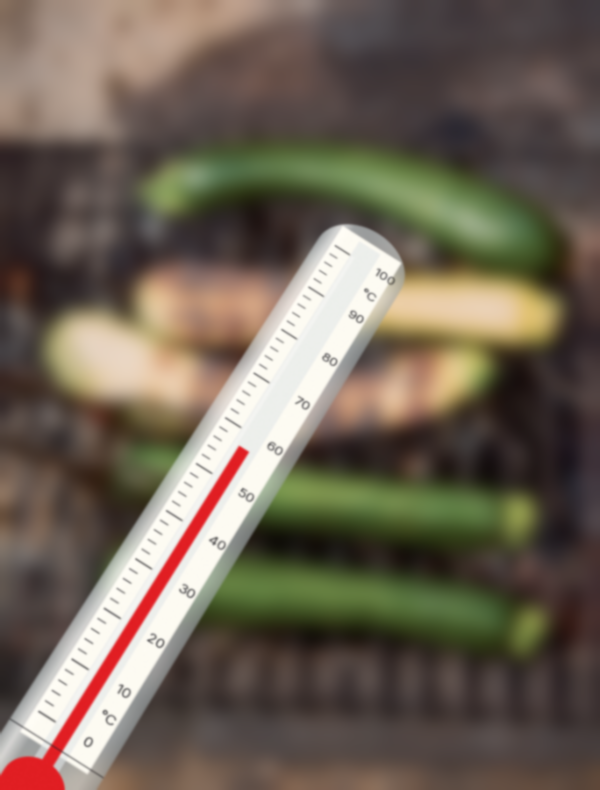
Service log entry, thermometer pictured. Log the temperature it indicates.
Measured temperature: 57 °C
